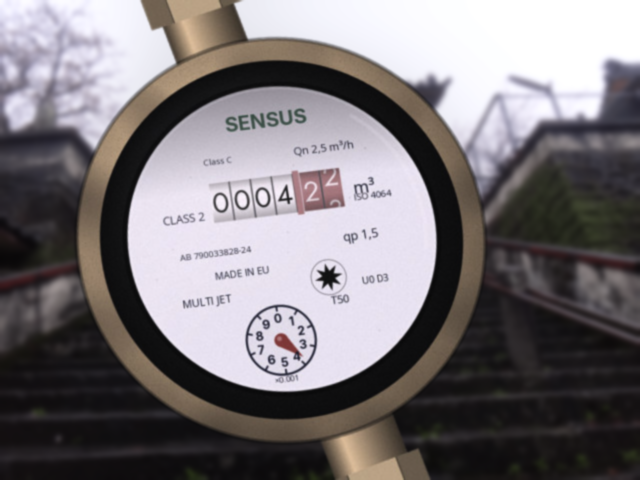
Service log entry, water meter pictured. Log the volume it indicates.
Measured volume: 4.223 m³
